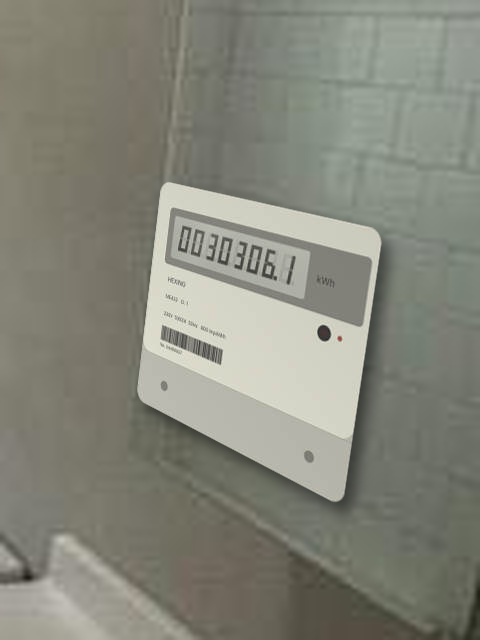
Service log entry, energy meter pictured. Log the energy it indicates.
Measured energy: 30306.1 kWh
